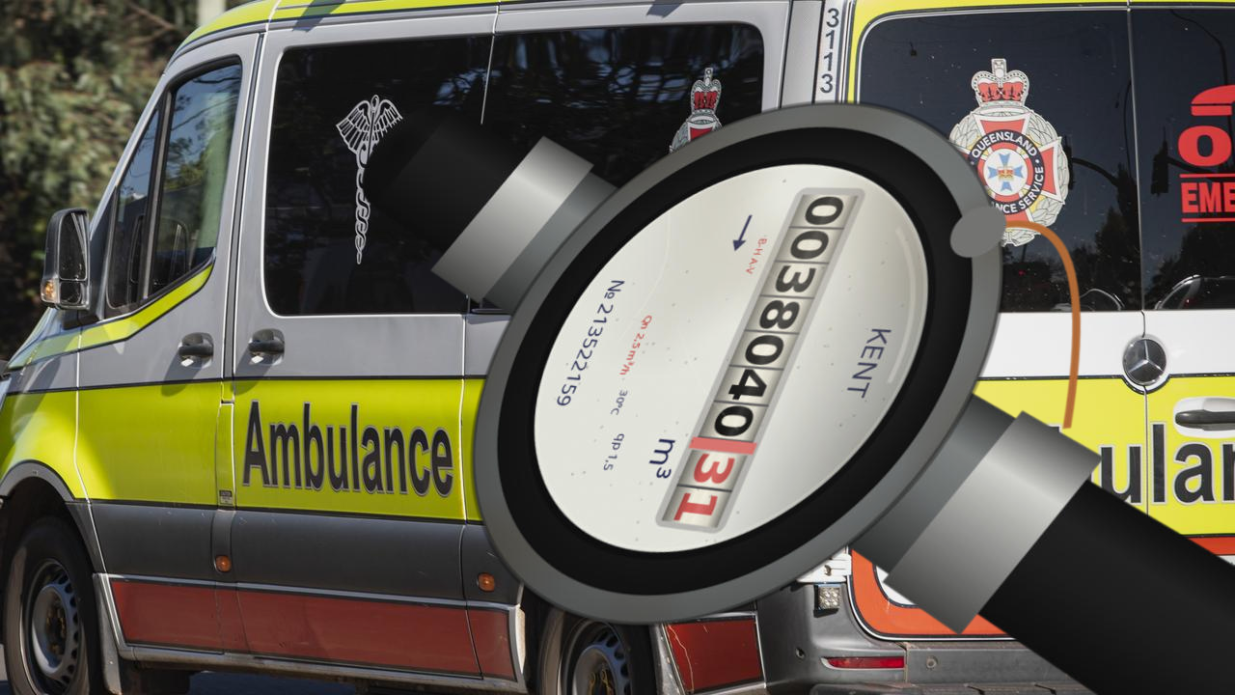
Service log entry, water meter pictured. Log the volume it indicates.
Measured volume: 38040.31 m³
